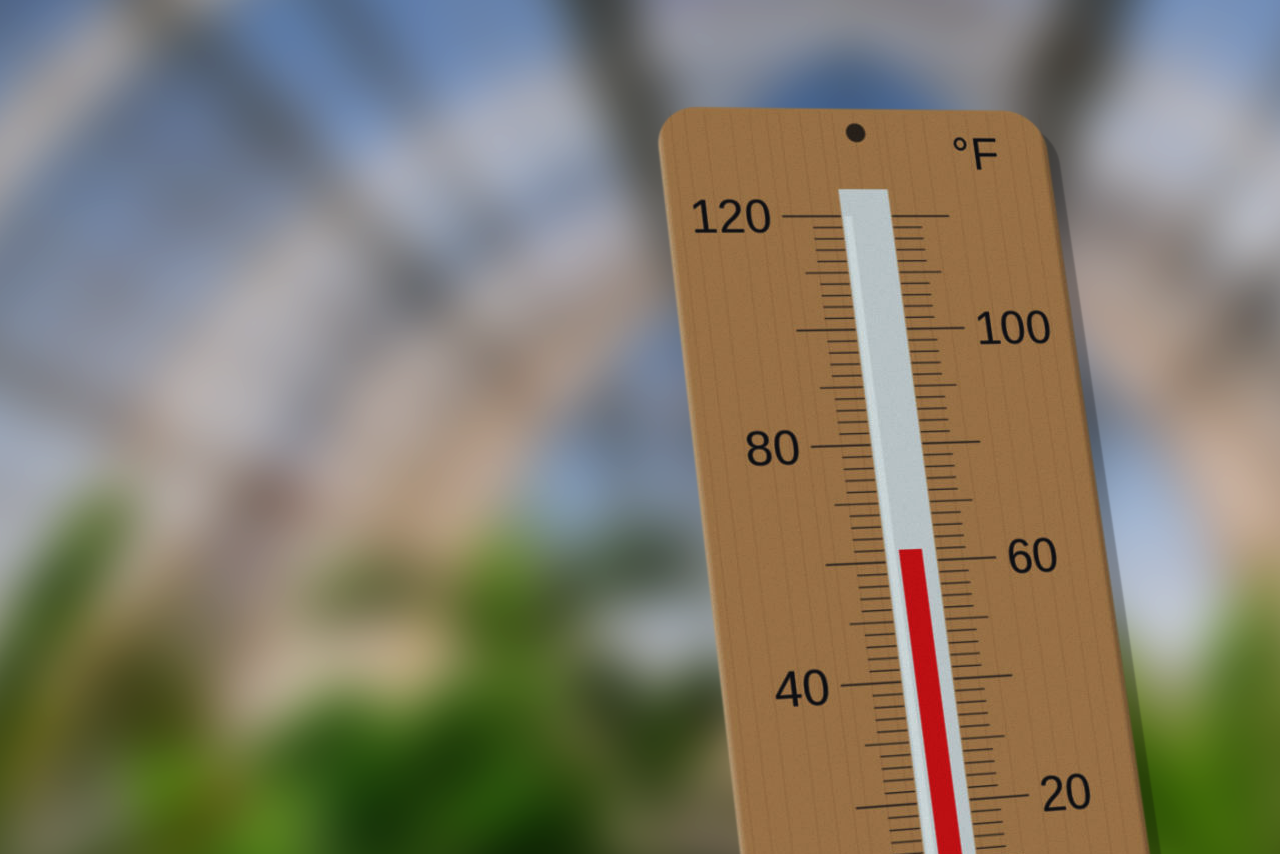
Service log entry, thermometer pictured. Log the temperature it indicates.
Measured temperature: 62 °F
